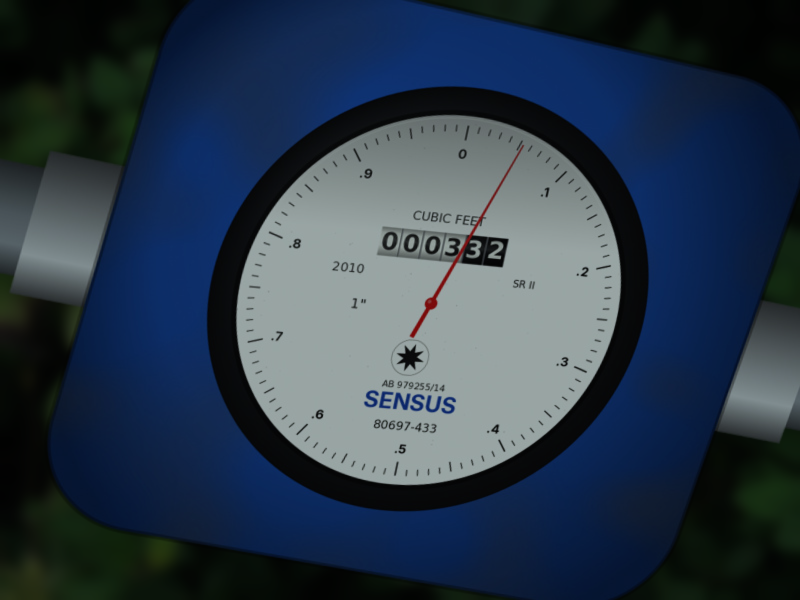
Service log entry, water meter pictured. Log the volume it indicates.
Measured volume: 332.05 ft³
